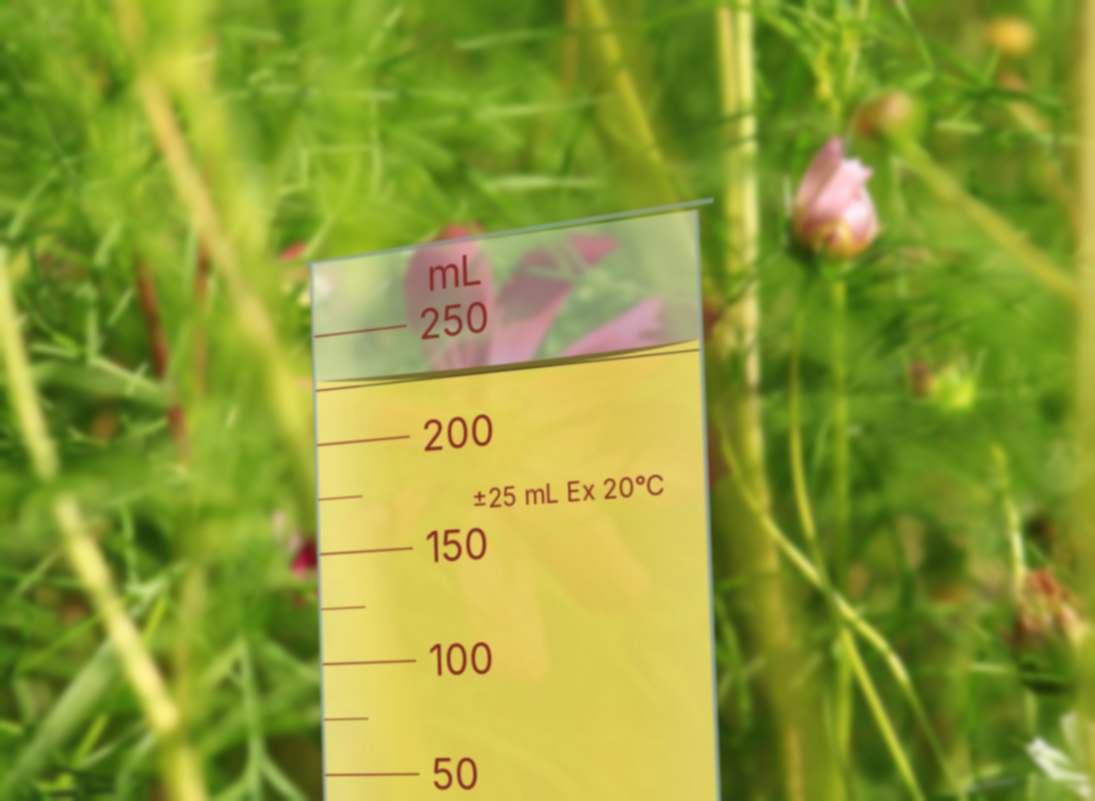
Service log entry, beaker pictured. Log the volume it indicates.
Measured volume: 225 mL
